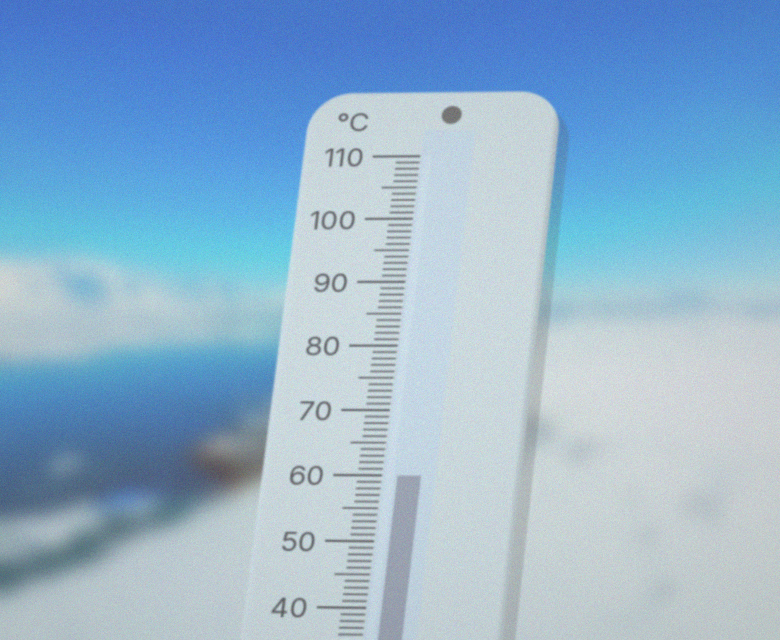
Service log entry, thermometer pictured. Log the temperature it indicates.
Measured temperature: 60 °C
